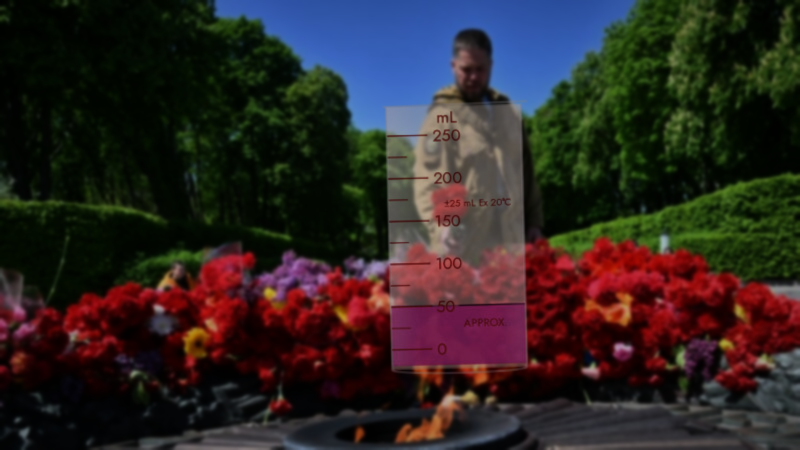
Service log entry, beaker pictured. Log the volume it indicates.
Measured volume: 50 mL
